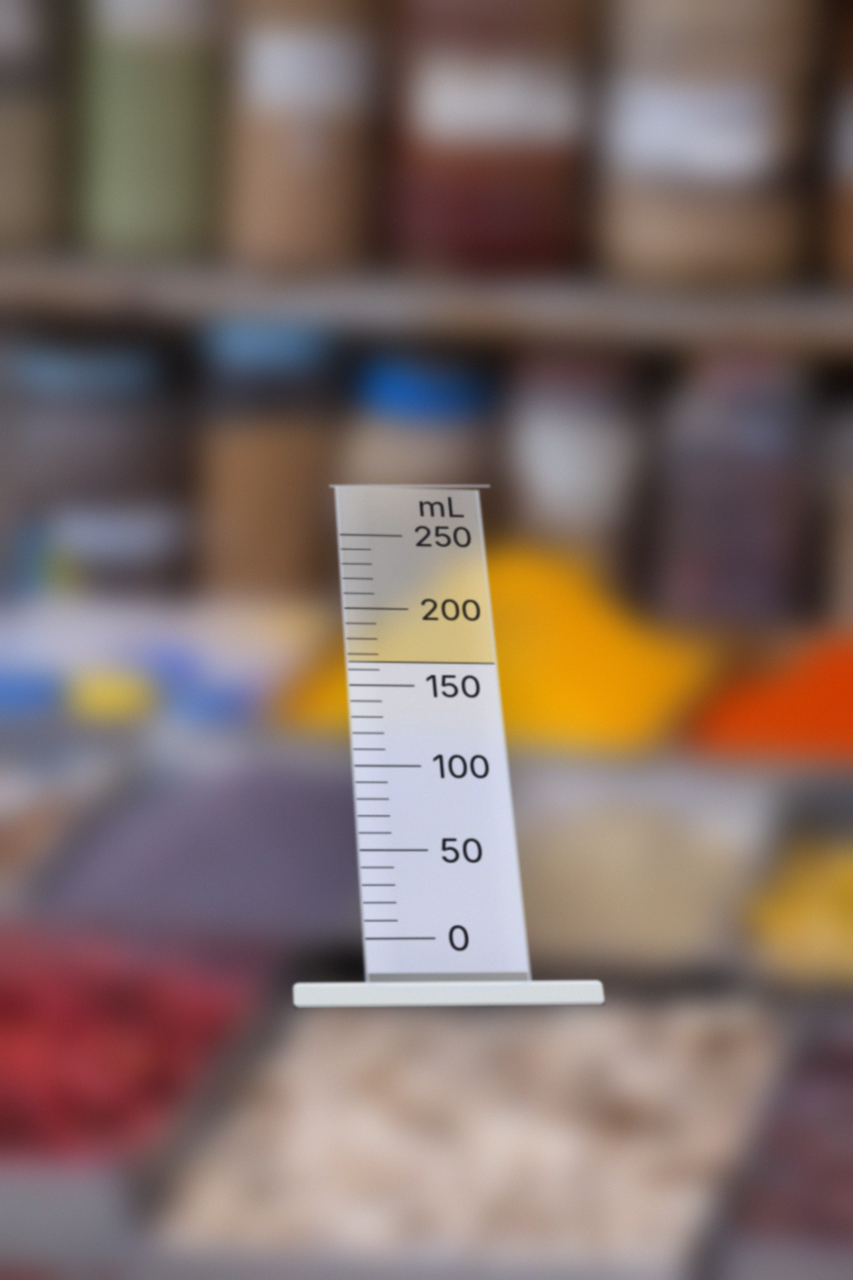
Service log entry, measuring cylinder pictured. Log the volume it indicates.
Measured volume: 165 mL
